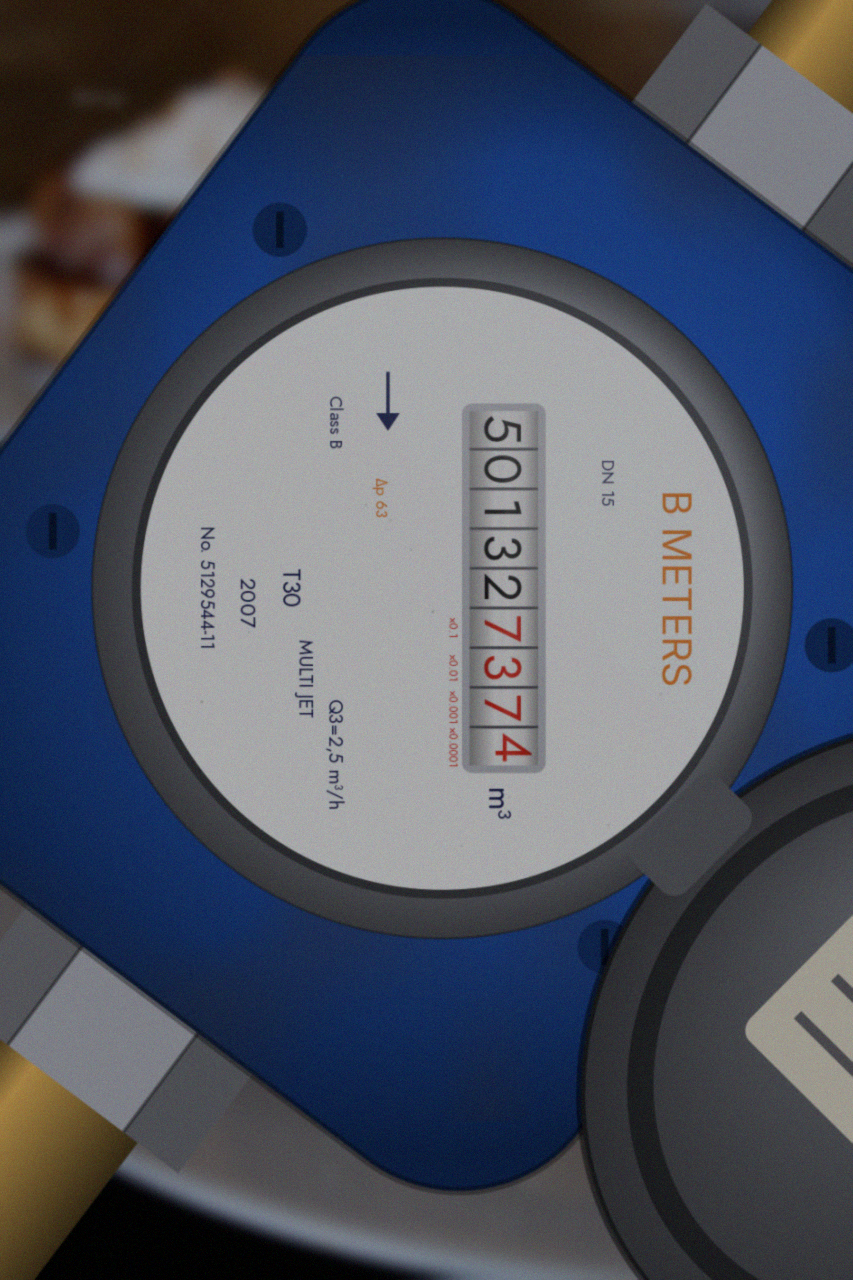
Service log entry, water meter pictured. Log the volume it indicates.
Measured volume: 50132.7374 m³
